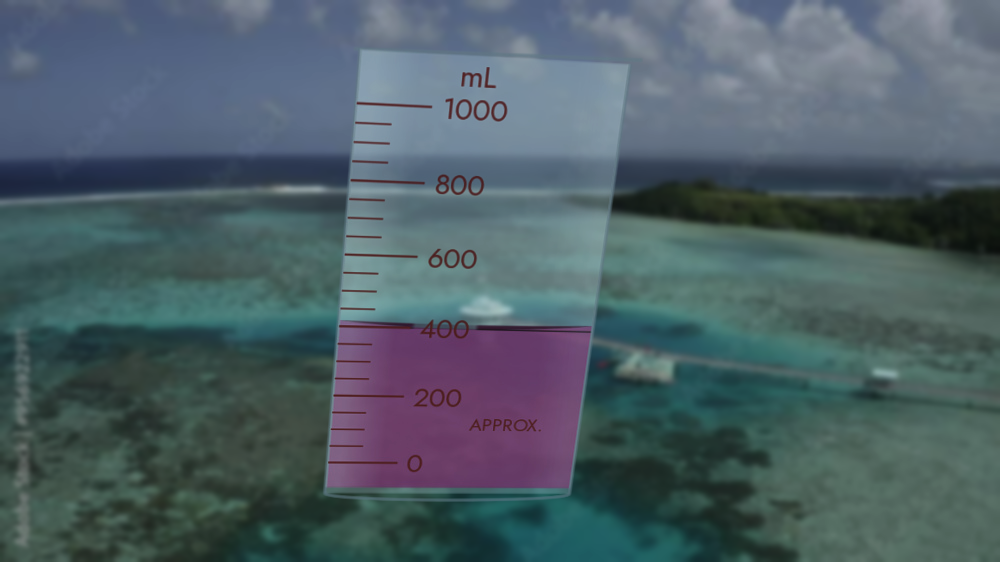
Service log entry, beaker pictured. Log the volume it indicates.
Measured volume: 400 mL
